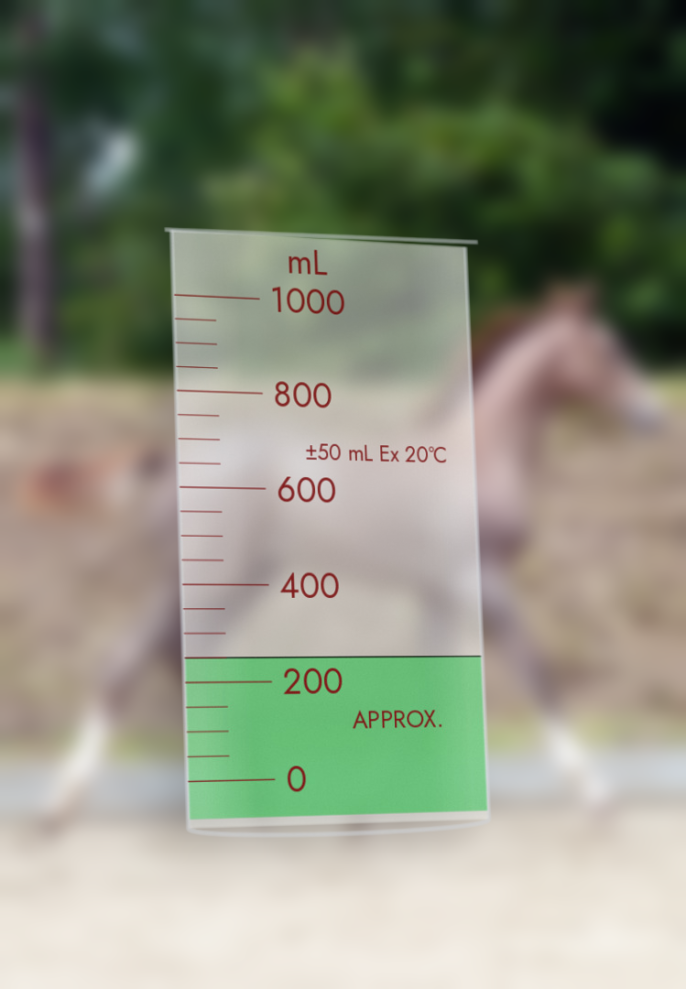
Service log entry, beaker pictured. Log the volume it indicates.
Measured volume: 250 mL
